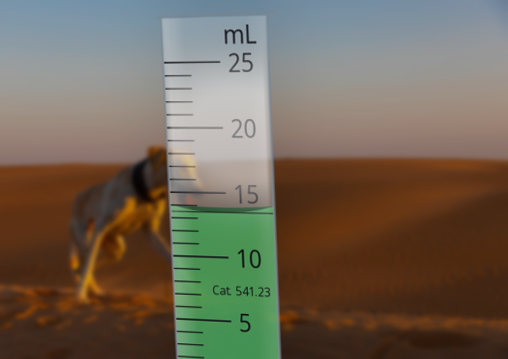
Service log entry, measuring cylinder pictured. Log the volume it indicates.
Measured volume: 13.5 mL
